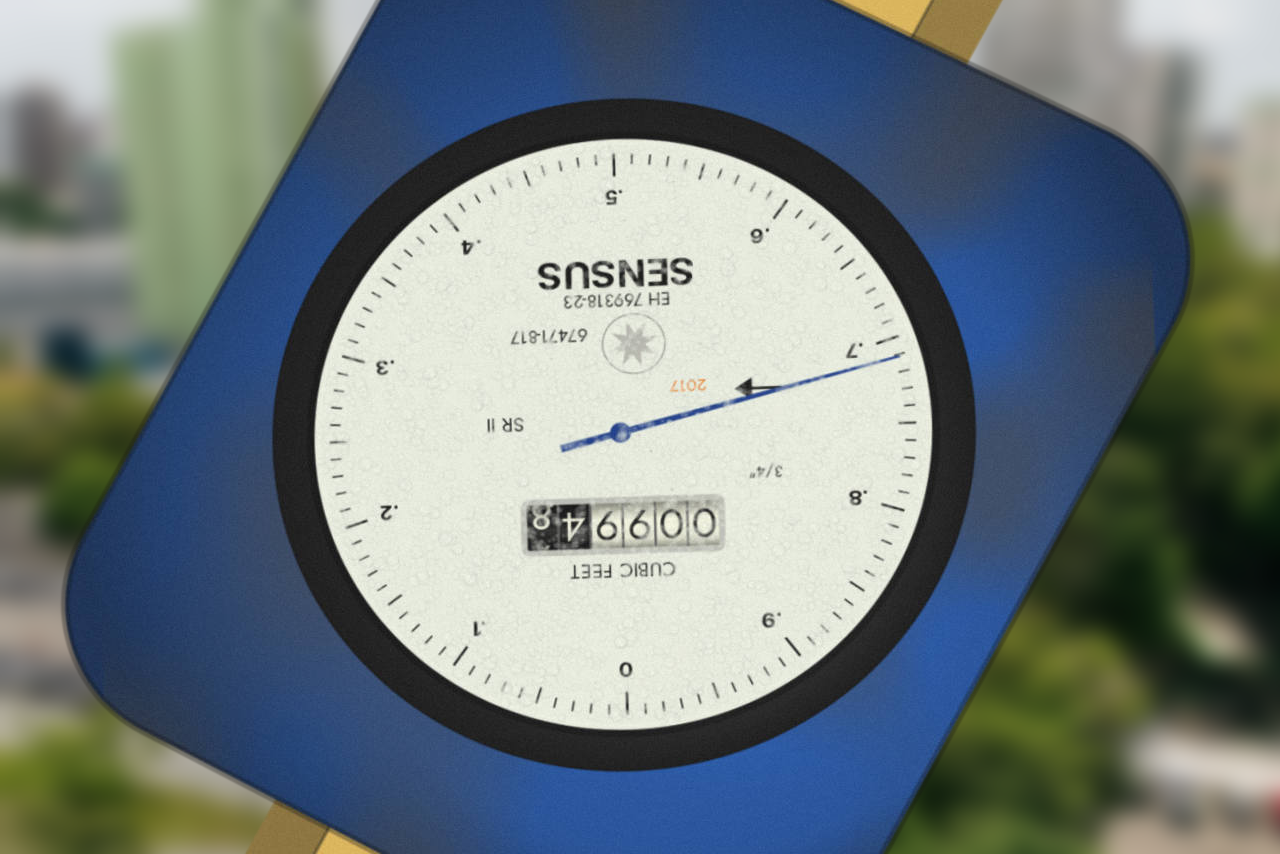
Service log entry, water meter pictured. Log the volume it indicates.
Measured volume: 9947.71 ft³
